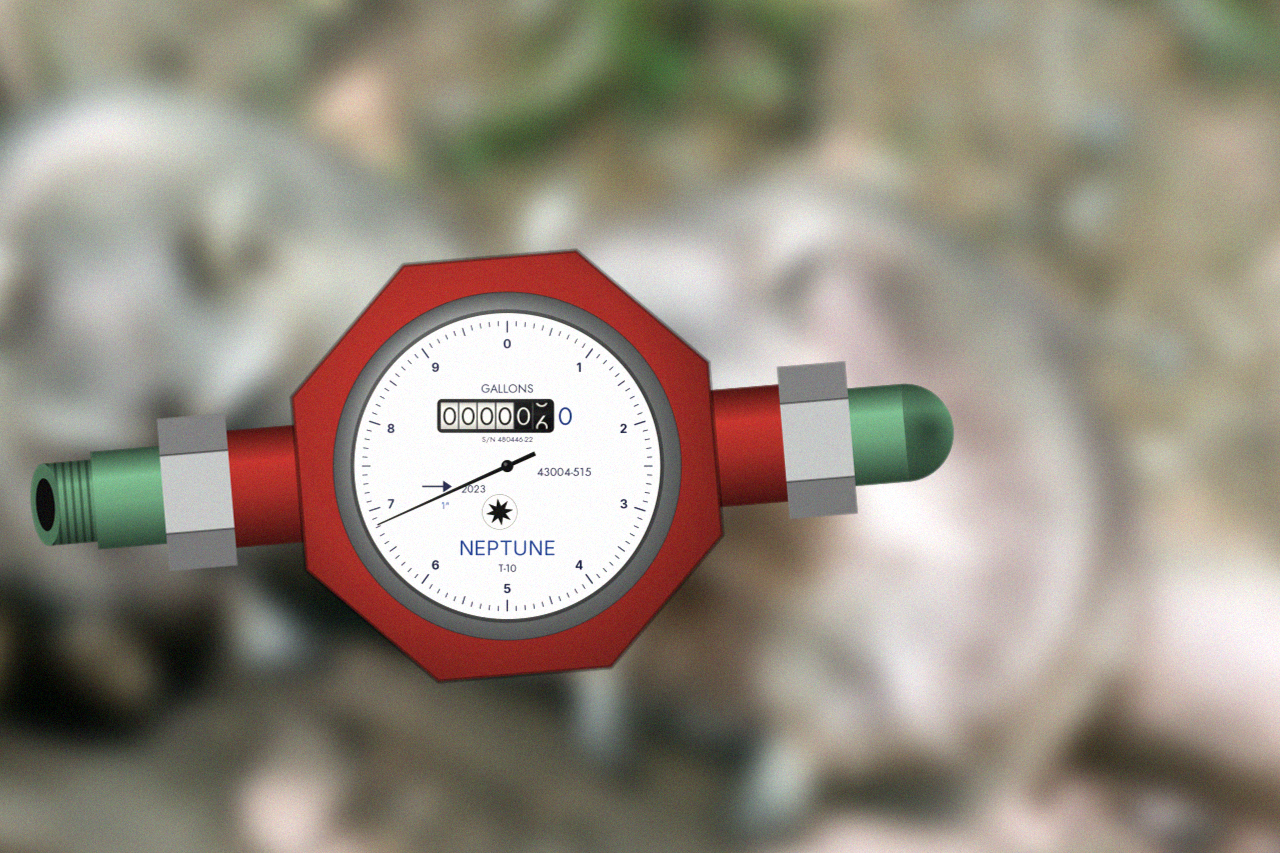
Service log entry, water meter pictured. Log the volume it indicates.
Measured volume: 56.8 gal
